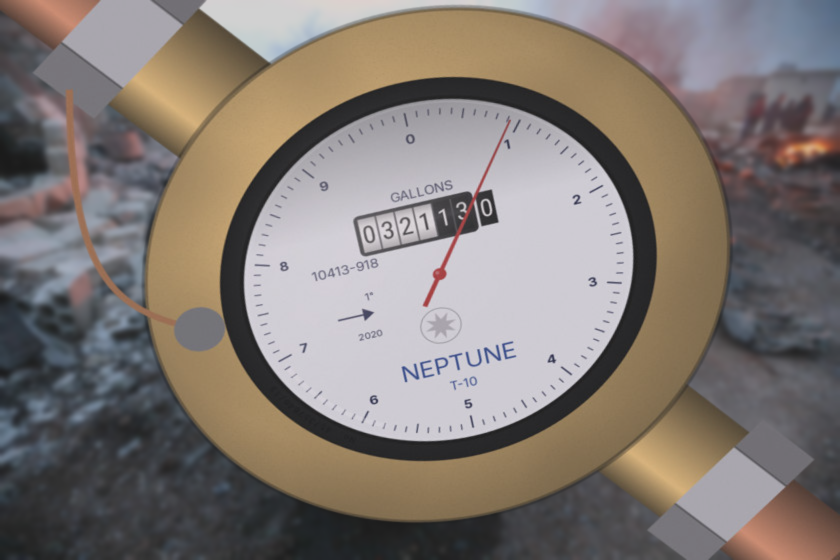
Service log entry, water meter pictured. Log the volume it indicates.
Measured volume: 321130.9 gal
